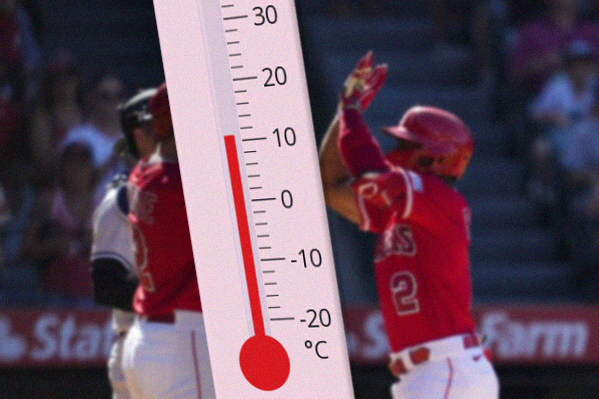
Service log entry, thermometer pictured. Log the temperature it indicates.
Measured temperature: 11 °C
